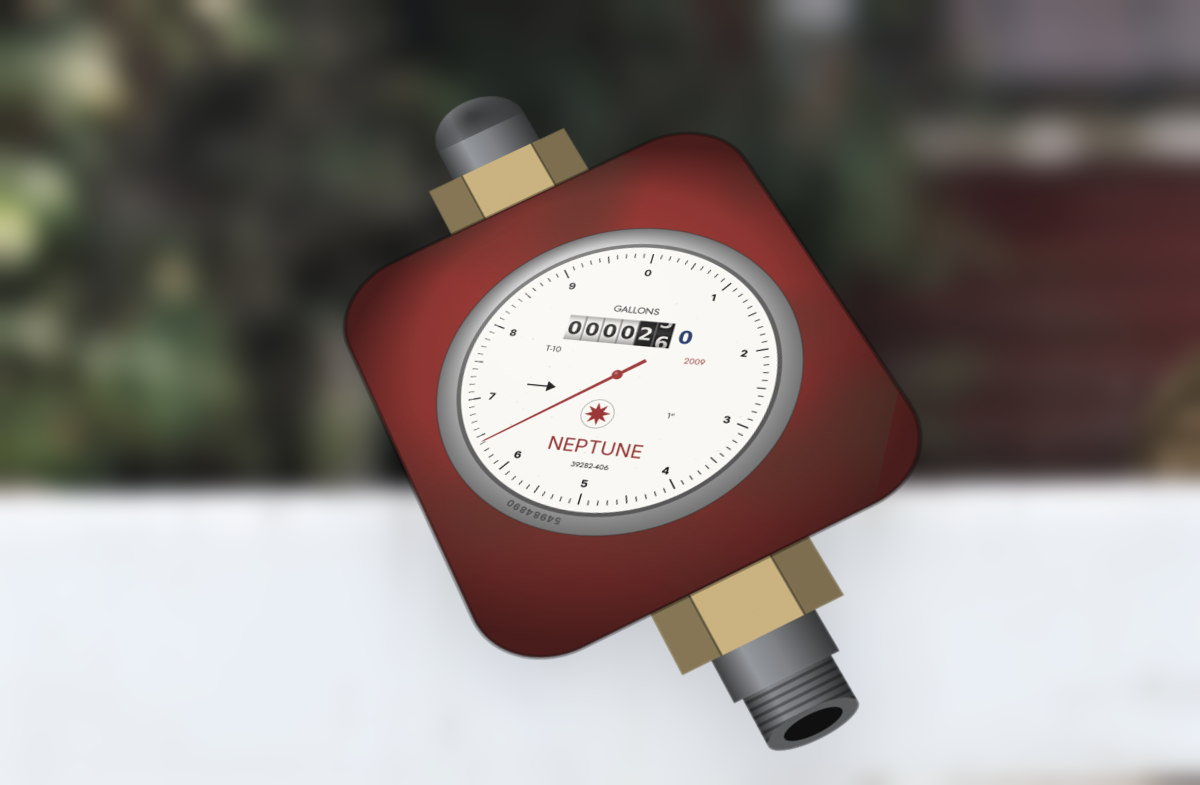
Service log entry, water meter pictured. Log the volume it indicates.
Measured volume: 256.4 gal
